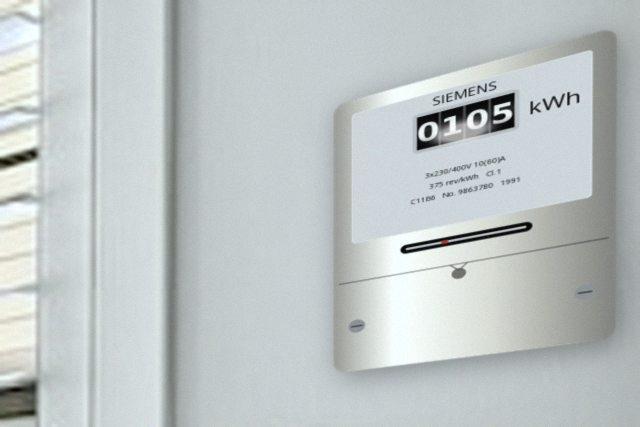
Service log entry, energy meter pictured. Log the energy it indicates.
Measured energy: 105 kWh
